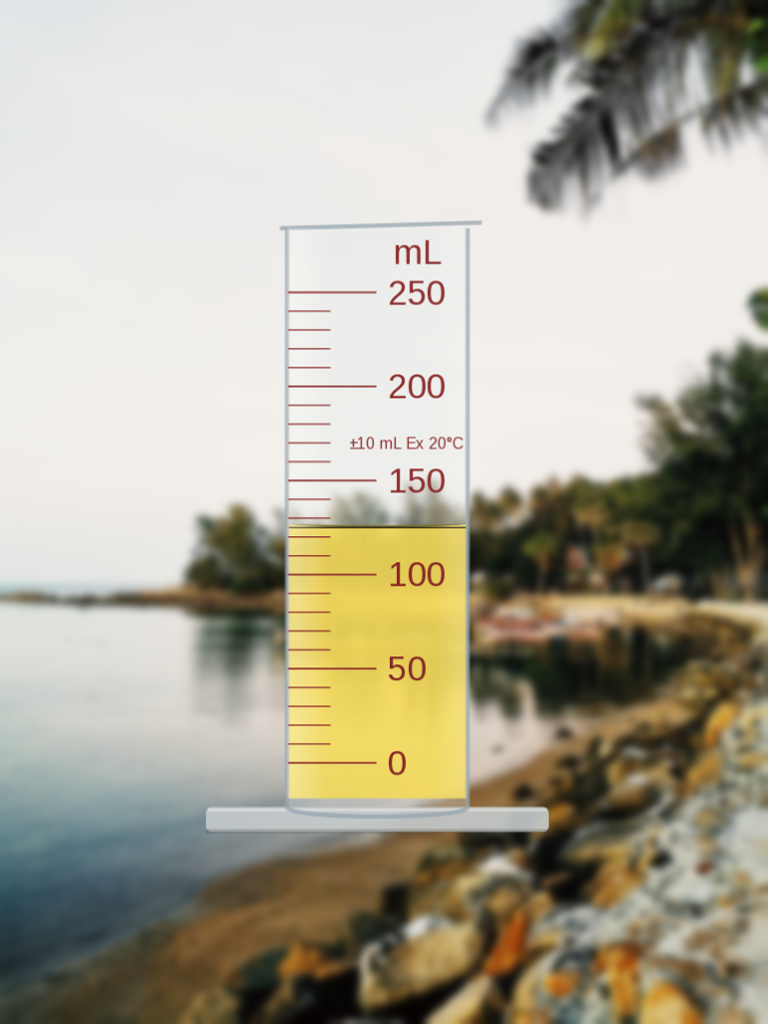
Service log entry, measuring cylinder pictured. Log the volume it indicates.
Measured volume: 125 mL
